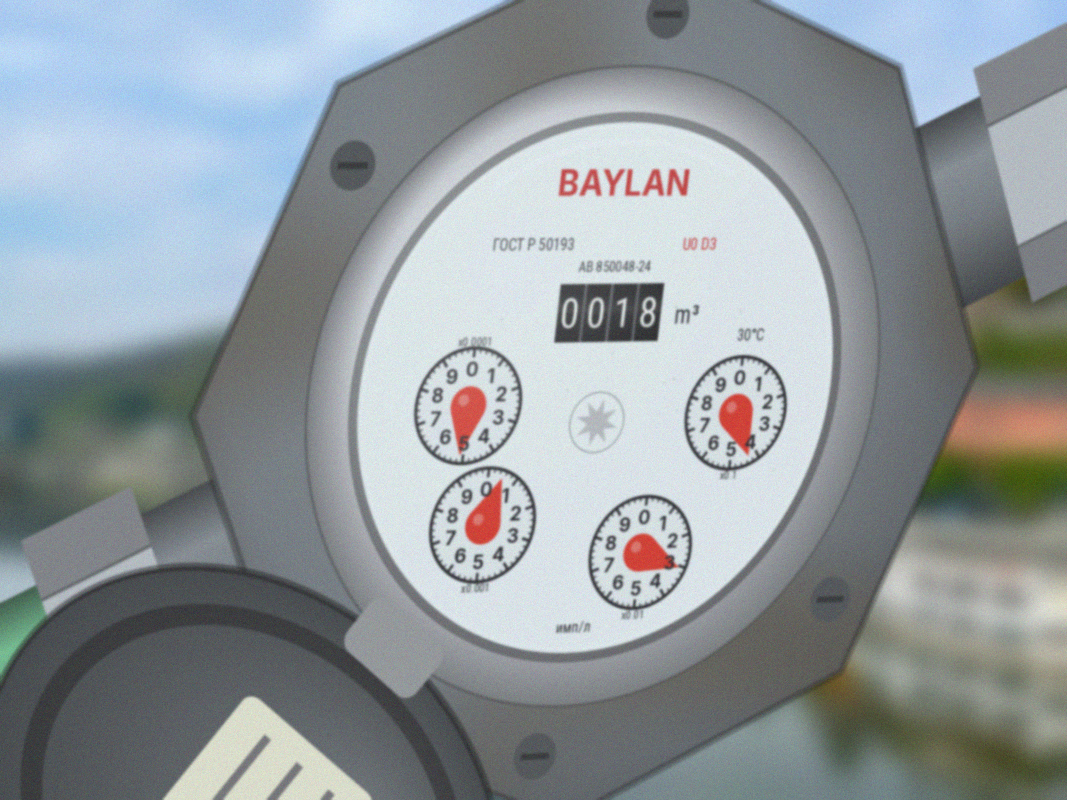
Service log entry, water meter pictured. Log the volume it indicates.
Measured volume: 18.4305 m³
